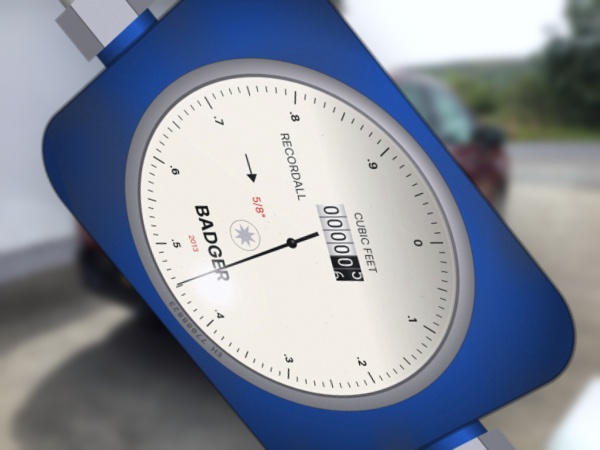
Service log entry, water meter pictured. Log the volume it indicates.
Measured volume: 5.45 ft³
